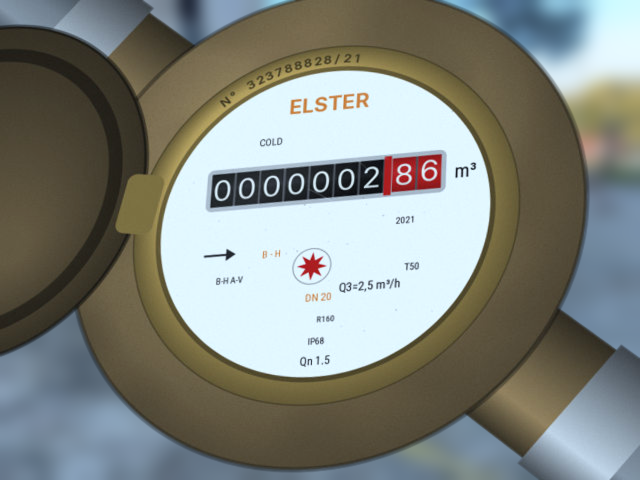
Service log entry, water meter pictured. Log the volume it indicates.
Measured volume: 2.86 m³
